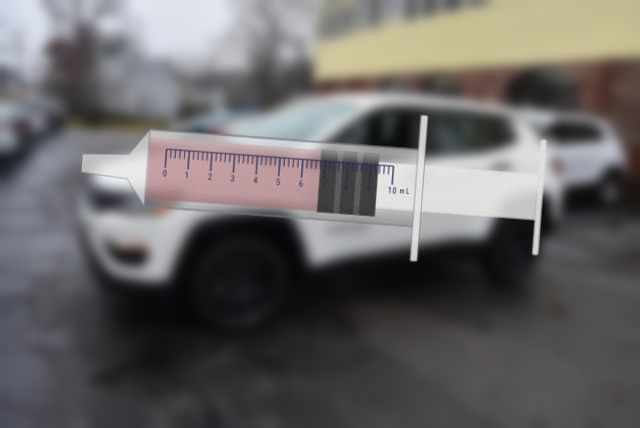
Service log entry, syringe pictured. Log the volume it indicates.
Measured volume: 6.8 mL
